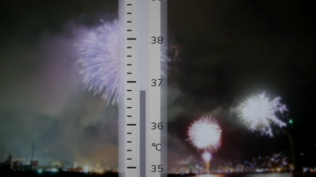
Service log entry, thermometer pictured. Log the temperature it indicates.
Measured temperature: 36.8 °C
